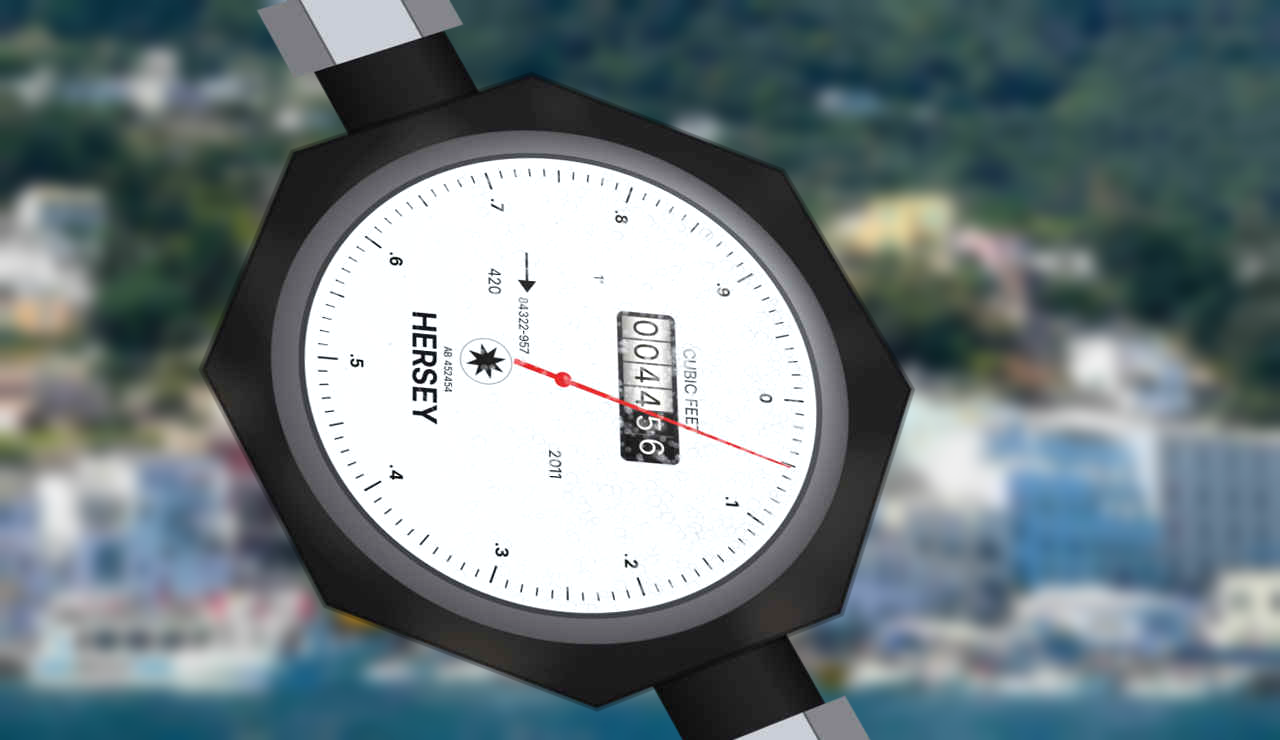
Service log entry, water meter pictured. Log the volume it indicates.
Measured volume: 4456.05 ft³
